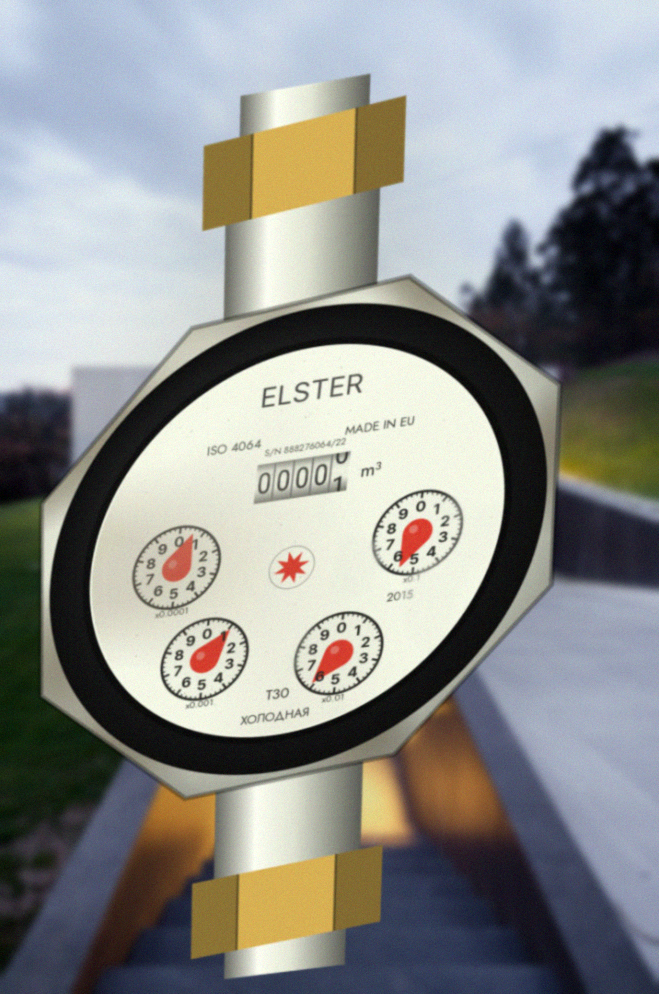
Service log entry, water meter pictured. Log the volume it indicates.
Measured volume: 0.5610 m³
